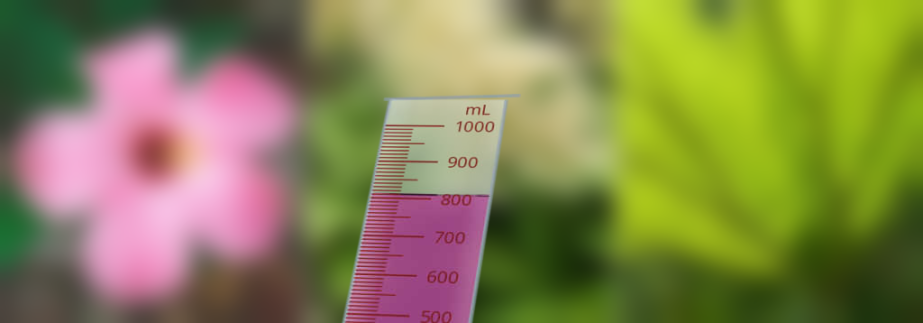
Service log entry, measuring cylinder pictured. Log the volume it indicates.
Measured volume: 810 mL
